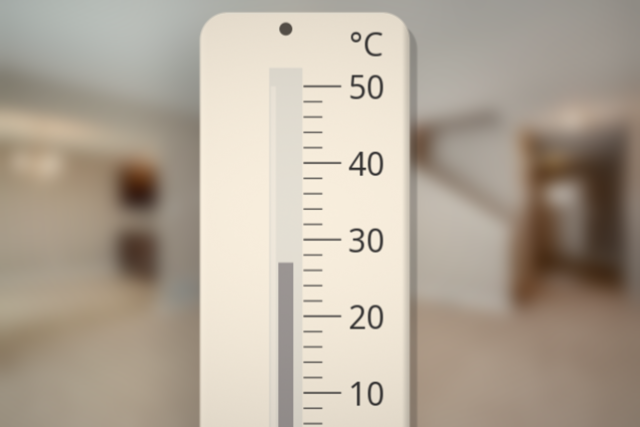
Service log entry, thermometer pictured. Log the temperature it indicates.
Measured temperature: 27 °C
